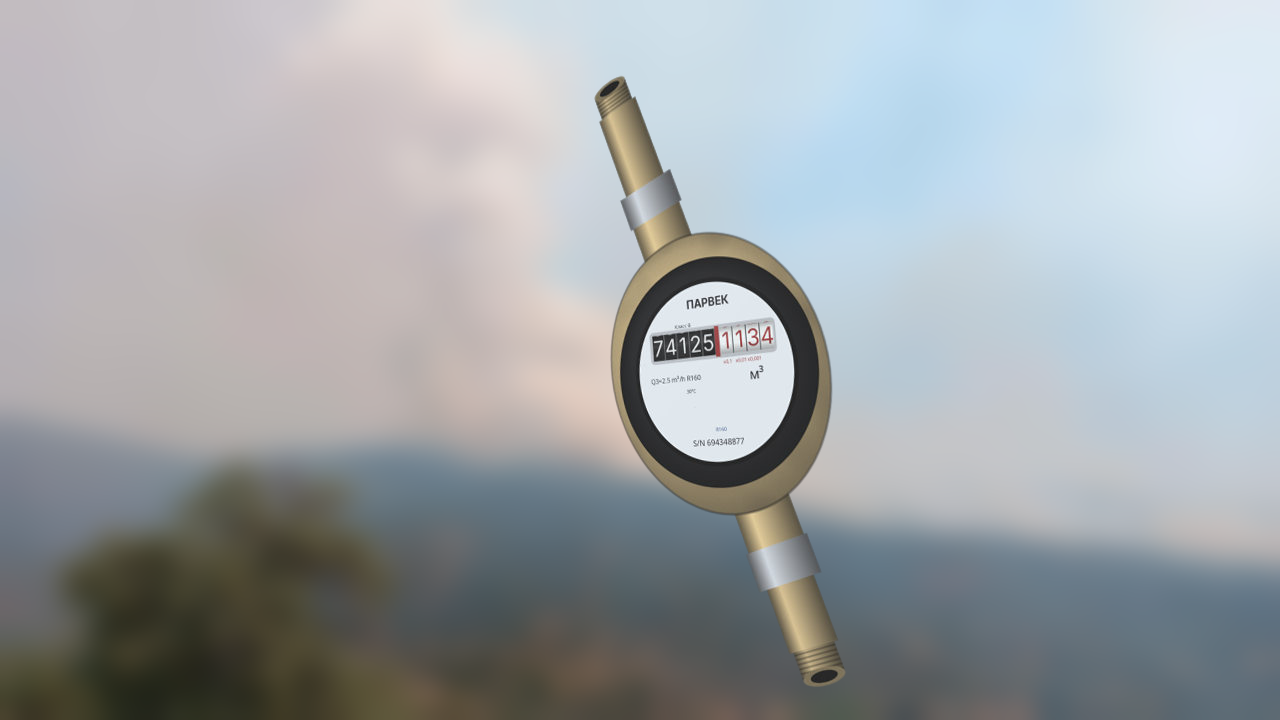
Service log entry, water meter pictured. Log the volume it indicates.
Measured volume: 74125.1134 m³
